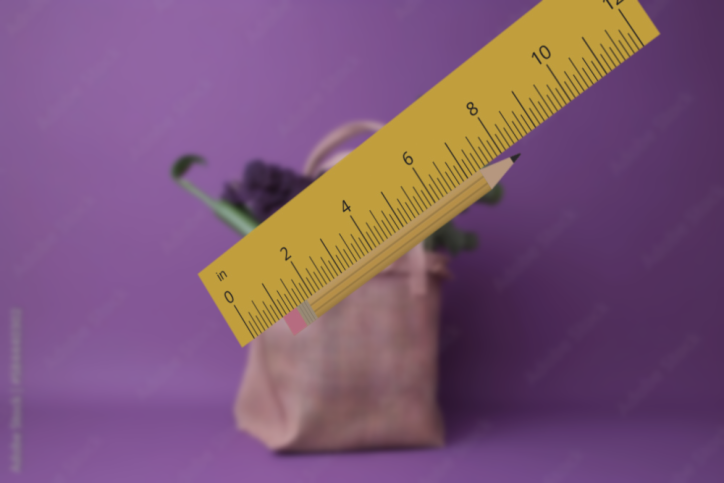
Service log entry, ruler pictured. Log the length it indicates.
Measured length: 7.375 in
